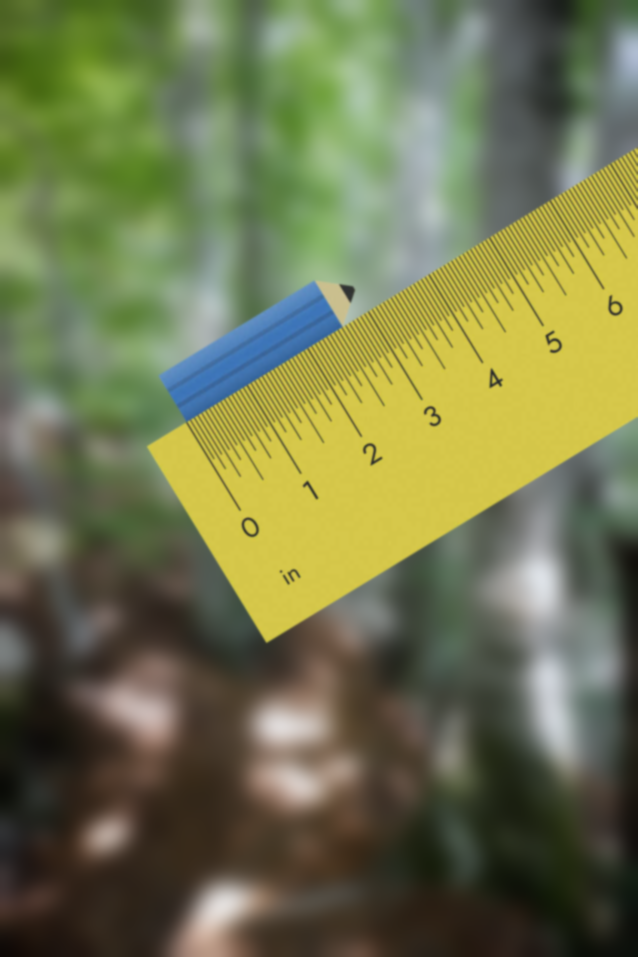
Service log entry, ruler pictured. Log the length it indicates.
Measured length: 3 in
